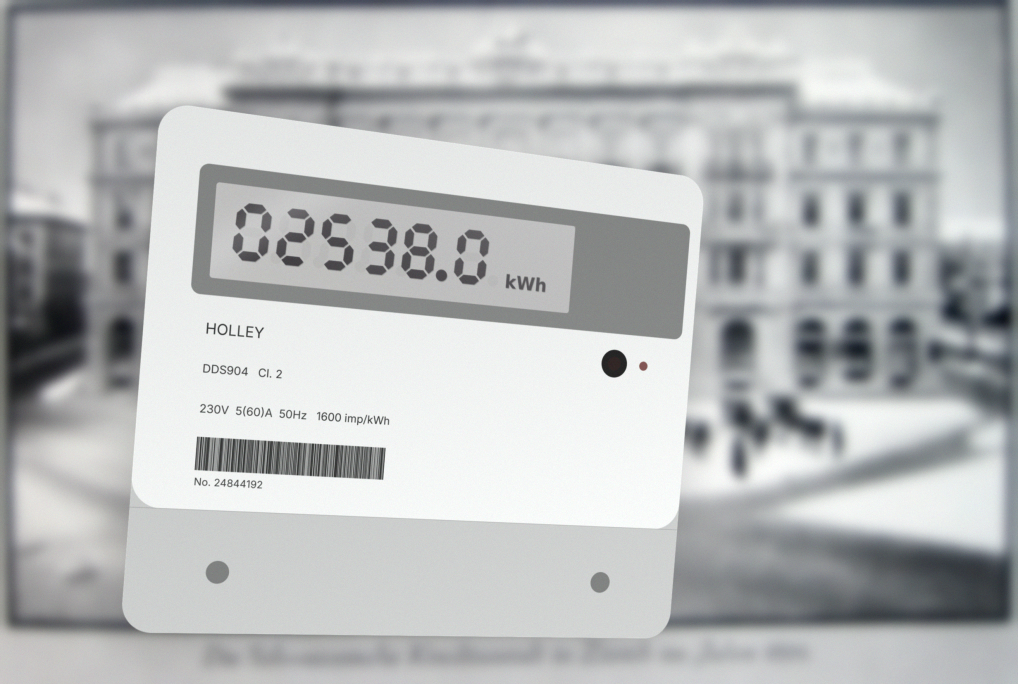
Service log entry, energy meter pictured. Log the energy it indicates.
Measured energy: 2538.0 kWh
